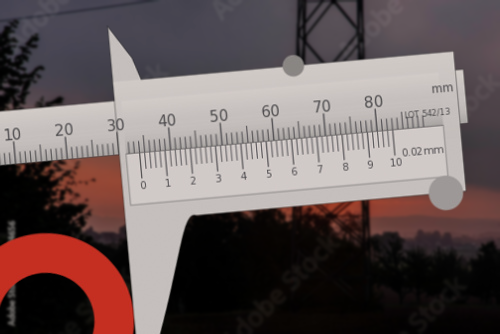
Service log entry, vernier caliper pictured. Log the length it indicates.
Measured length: 34.0 mm
